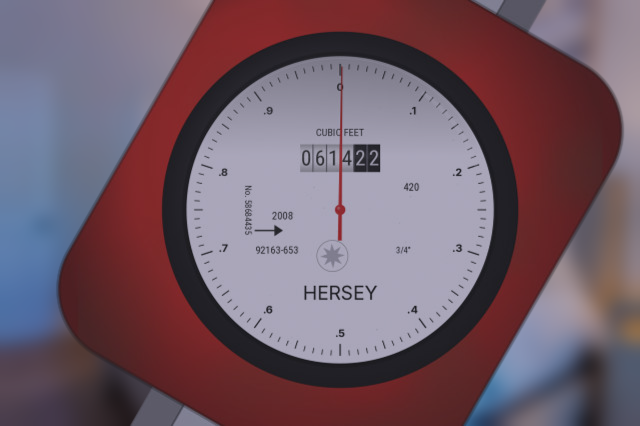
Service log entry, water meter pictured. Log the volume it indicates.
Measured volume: 61422.00 ft³
